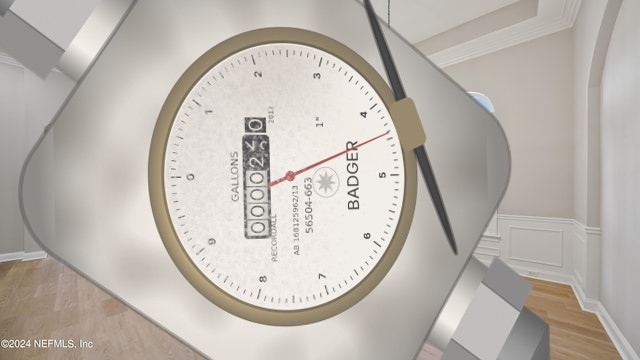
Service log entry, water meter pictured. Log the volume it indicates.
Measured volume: 224.4 gal
